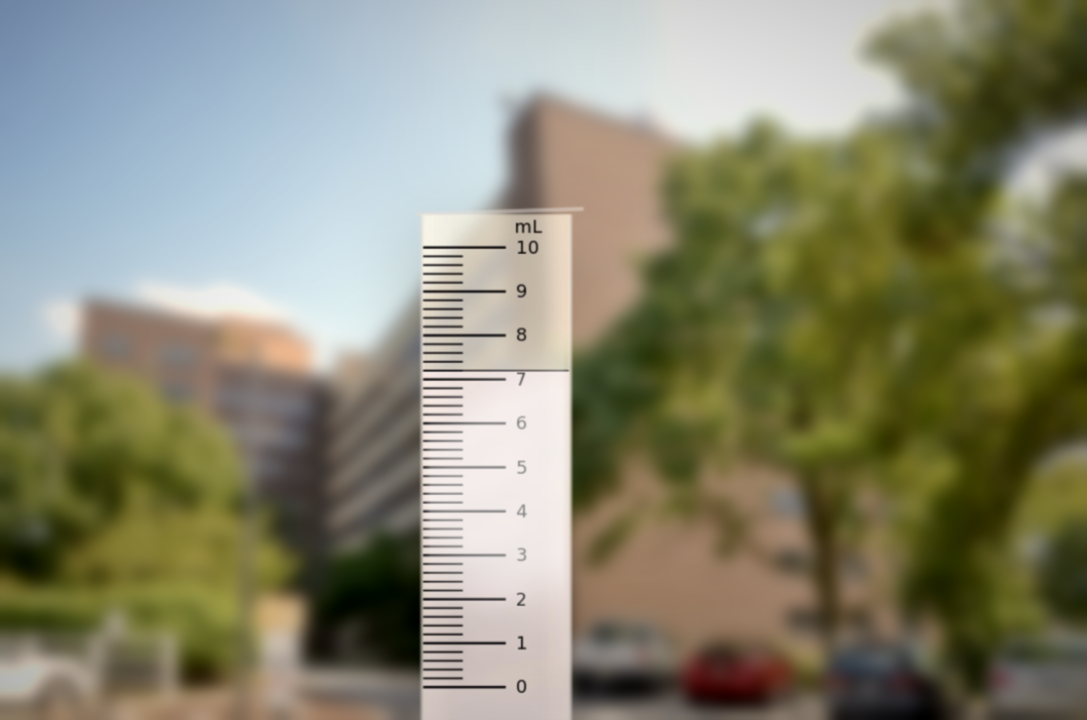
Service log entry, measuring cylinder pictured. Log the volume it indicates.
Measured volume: 7.2 mL
